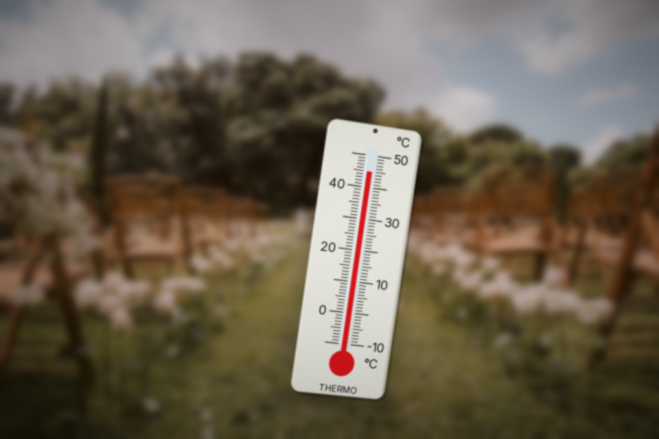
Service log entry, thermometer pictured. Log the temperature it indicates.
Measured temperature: 45 °C
